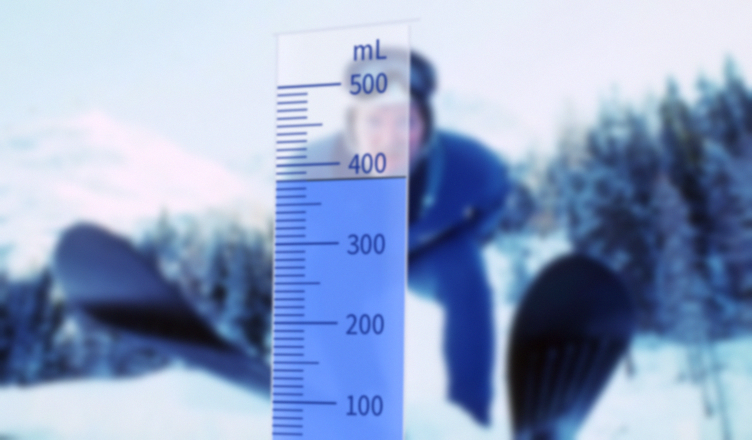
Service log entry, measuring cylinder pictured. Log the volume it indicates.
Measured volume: 380 mL
